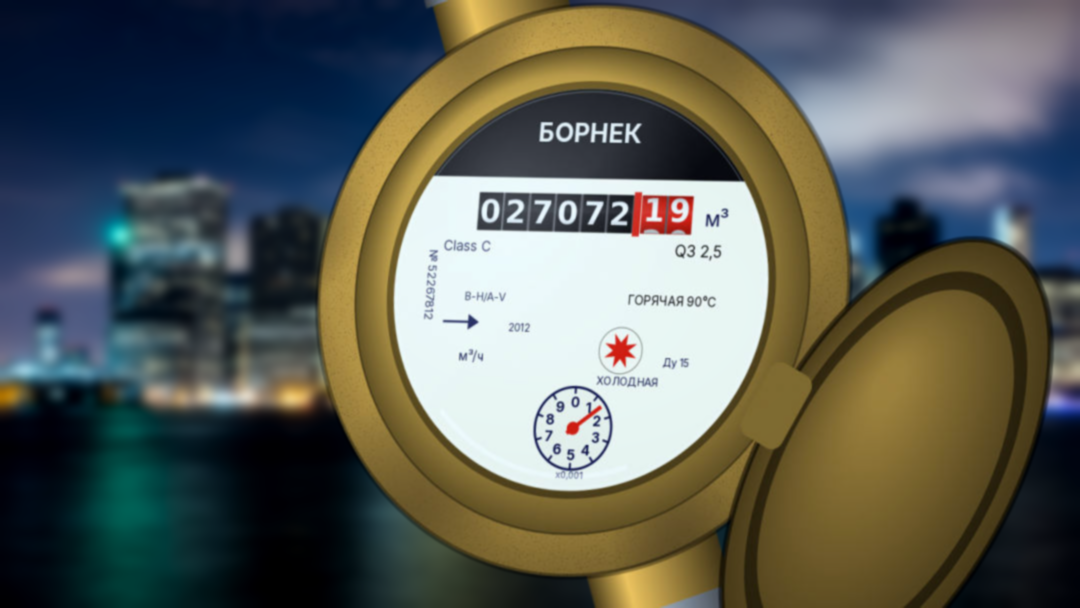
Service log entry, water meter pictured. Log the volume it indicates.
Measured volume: 27072.191 m³
